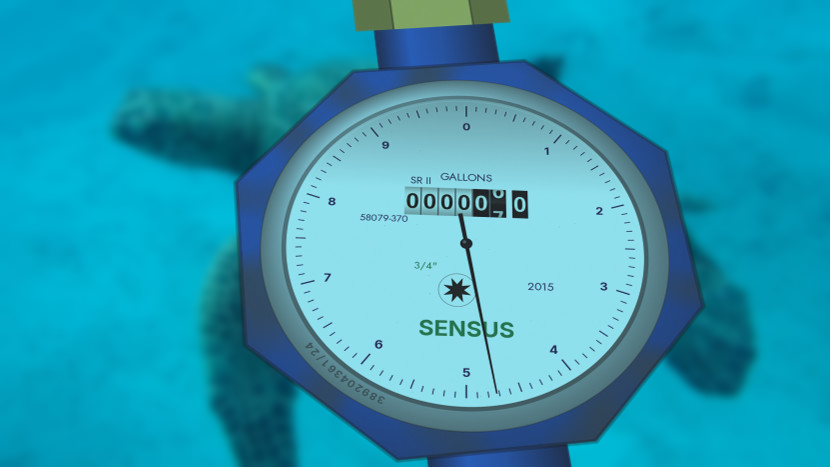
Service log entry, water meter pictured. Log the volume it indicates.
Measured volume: 64.7 gal
